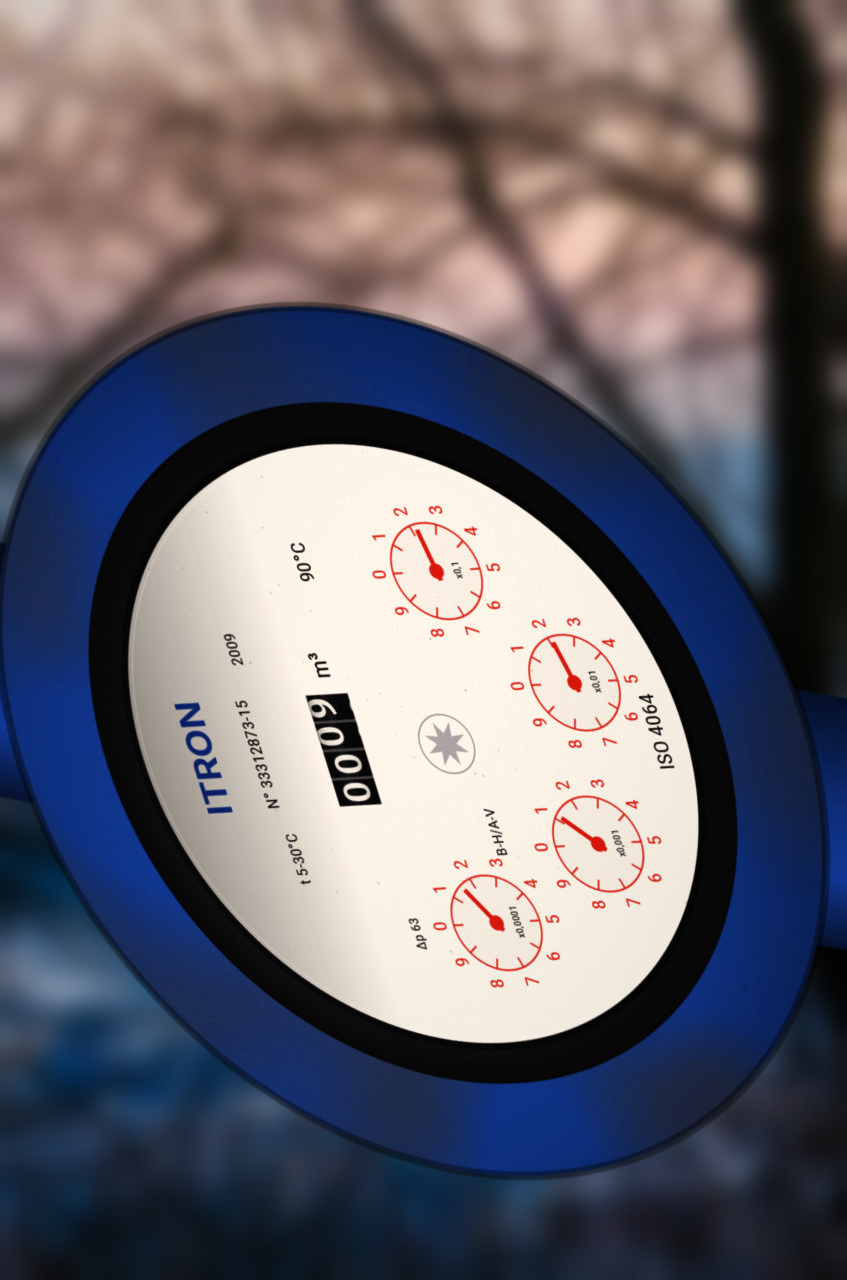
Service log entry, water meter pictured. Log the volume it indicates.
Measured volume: 9.2211 m³
